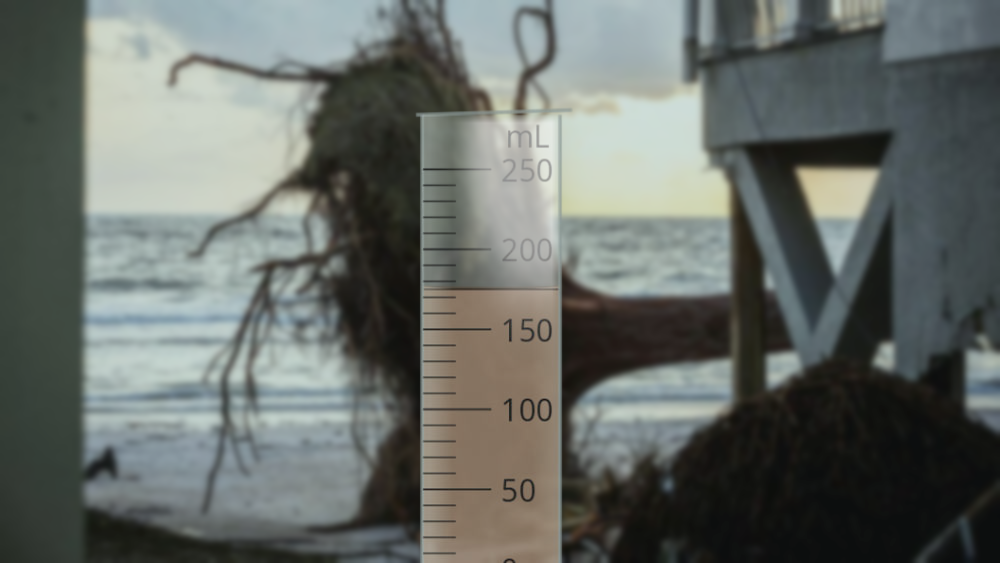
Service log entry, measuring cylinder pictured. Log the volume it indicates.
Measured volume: 175 mL
